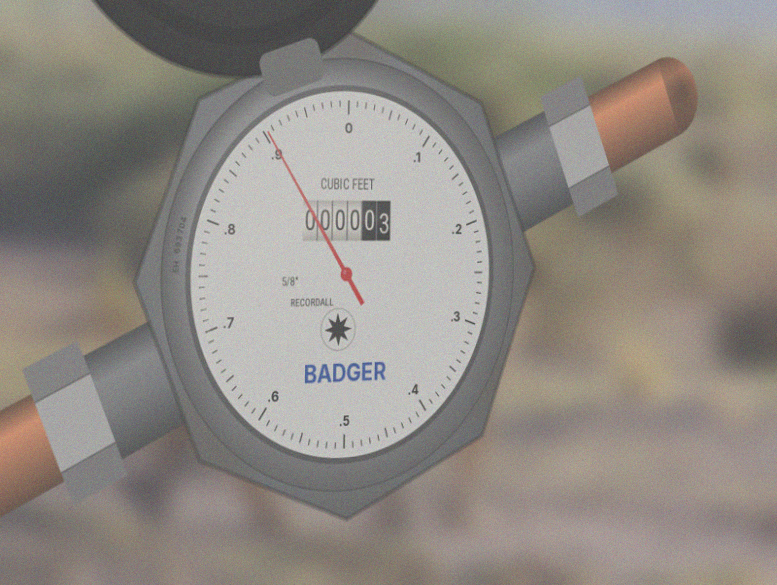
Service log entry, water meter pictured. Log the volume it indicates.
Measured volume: 2.90 ft³
